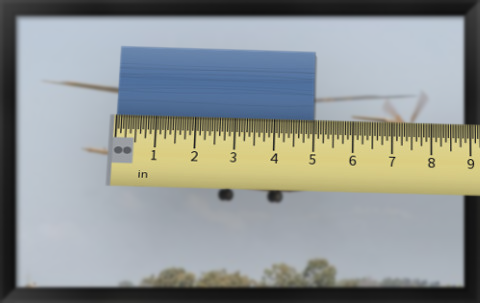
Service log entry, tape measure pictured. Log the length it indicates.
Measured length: 5 in
